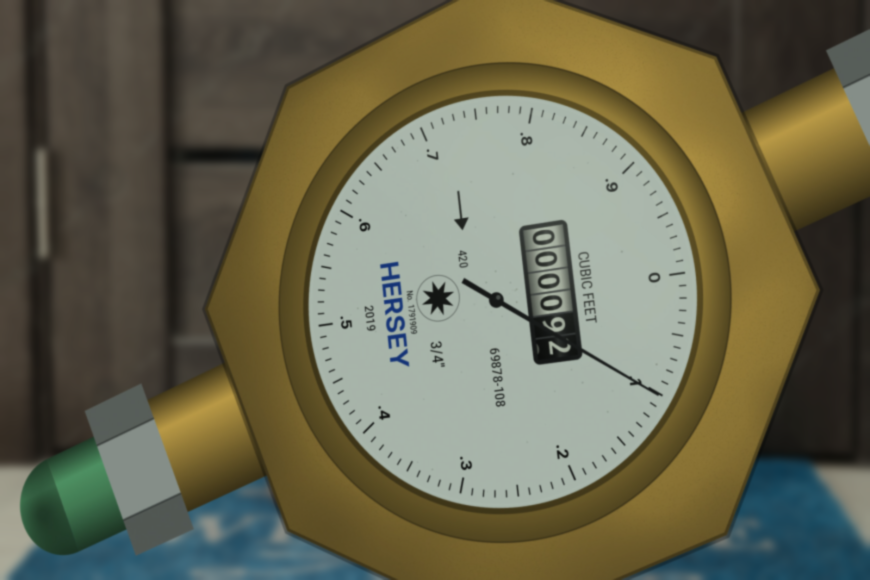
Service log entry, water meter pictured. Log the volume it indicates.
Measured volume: 92.10 ft³
